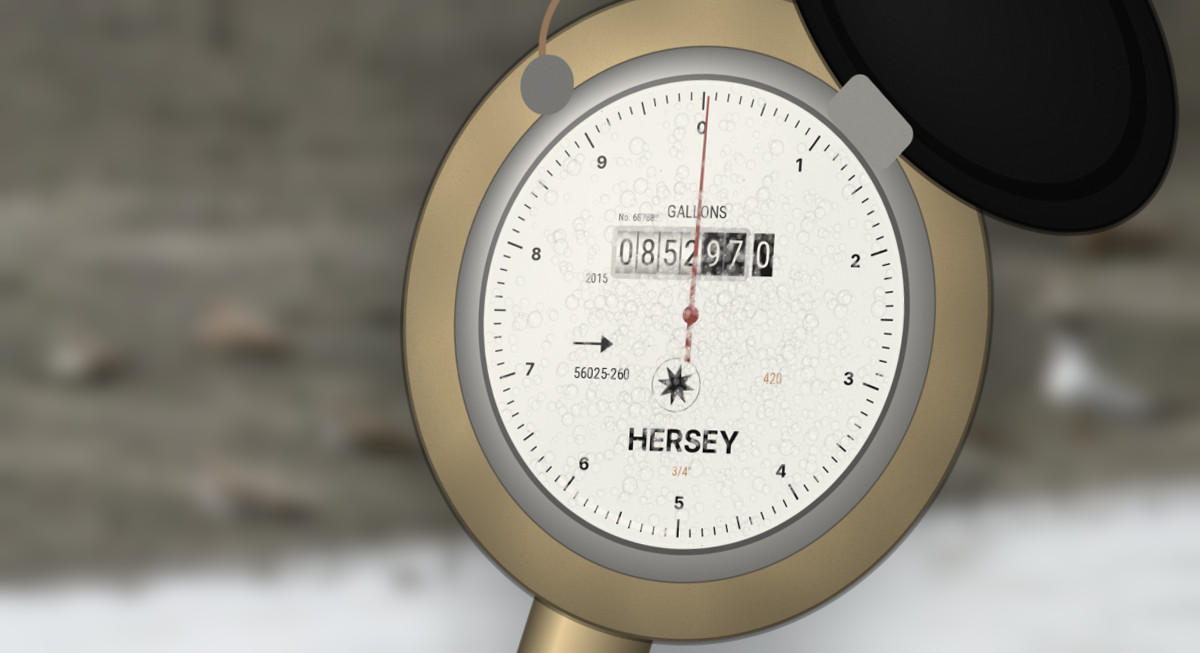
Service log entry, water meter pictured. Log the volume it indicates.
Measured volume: 852970.0 gal
